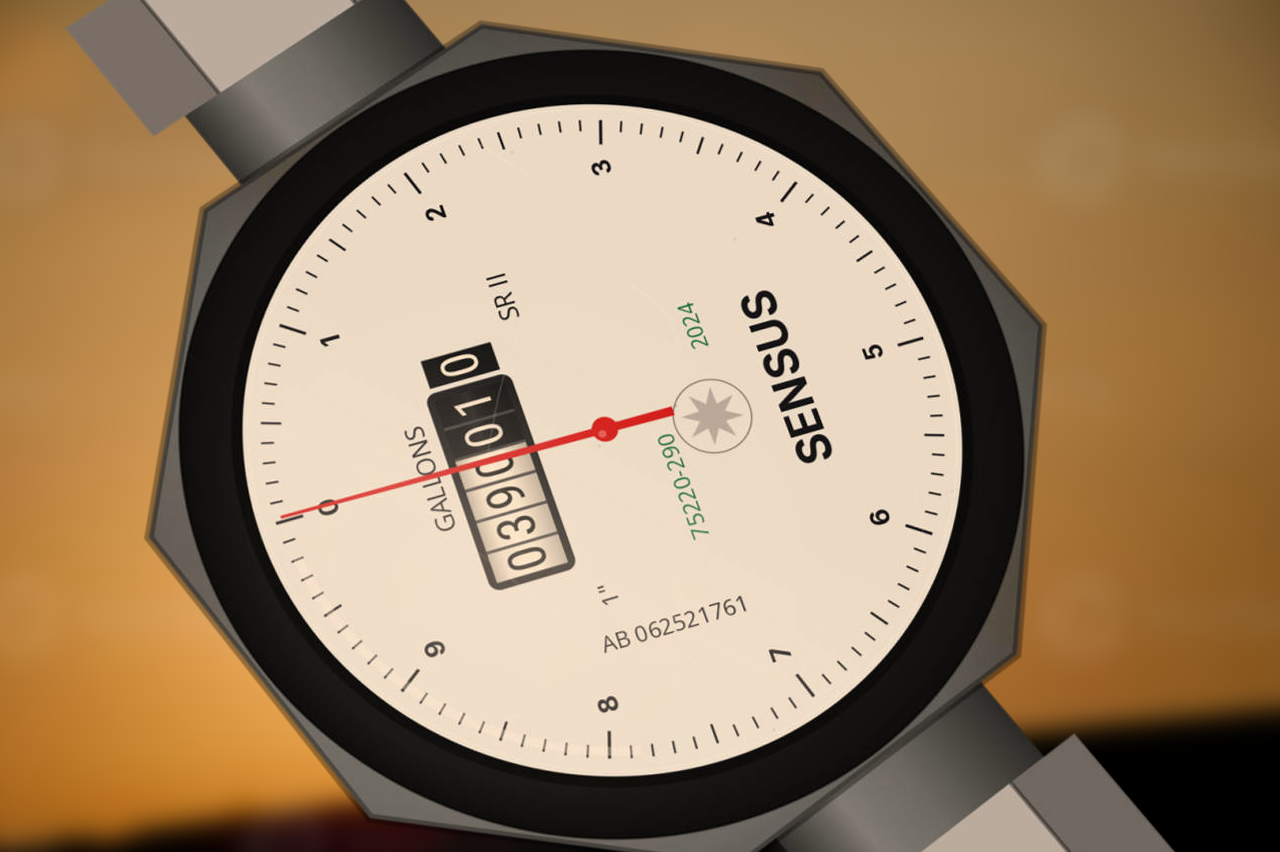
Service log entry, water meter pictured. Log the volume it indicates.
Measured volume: 390010.0 gal
